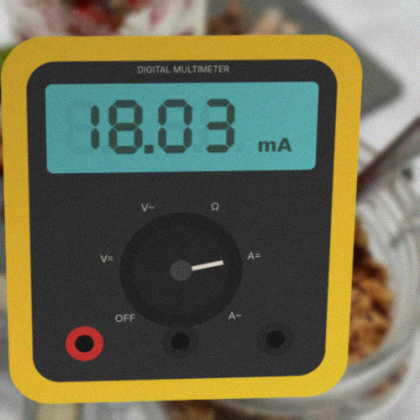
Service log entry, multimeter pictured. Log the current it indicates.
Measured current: 18.03 mA
